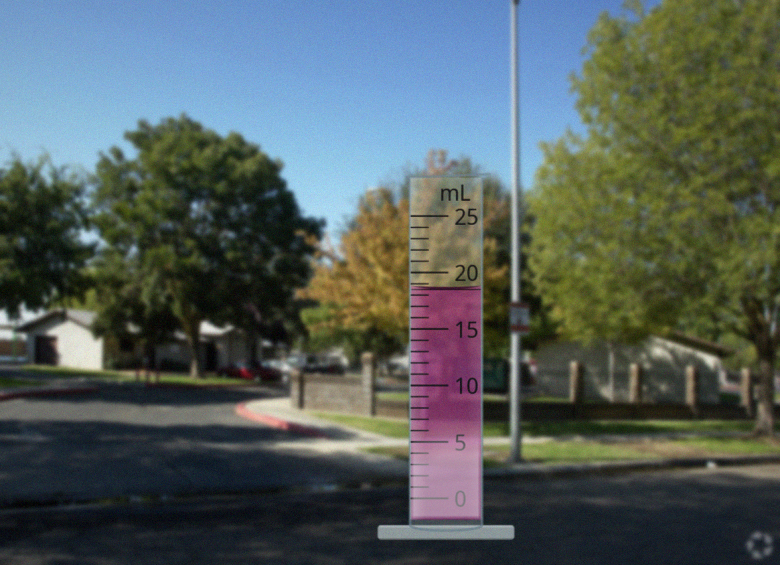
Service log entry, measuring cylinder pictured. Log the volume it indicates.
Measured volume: 18.5 mL
